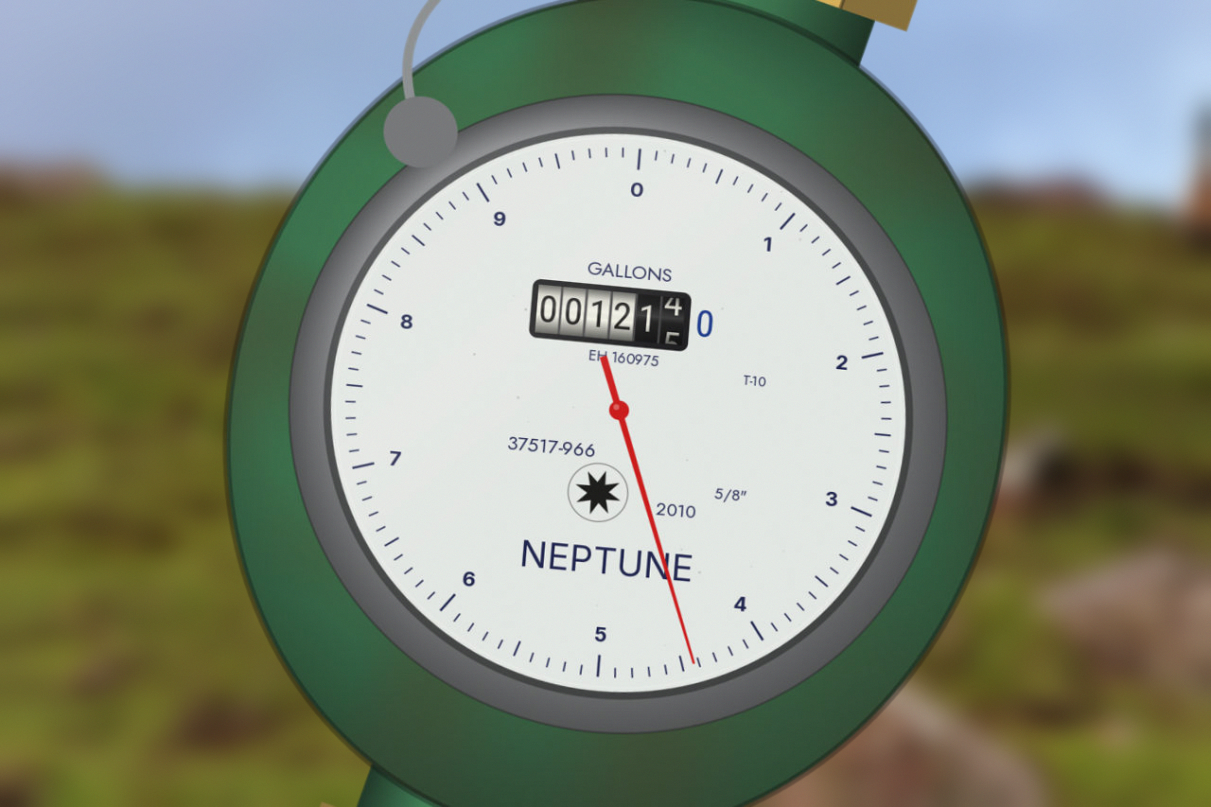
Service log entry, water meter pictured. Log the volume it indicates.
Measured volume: 12144.4 gal
